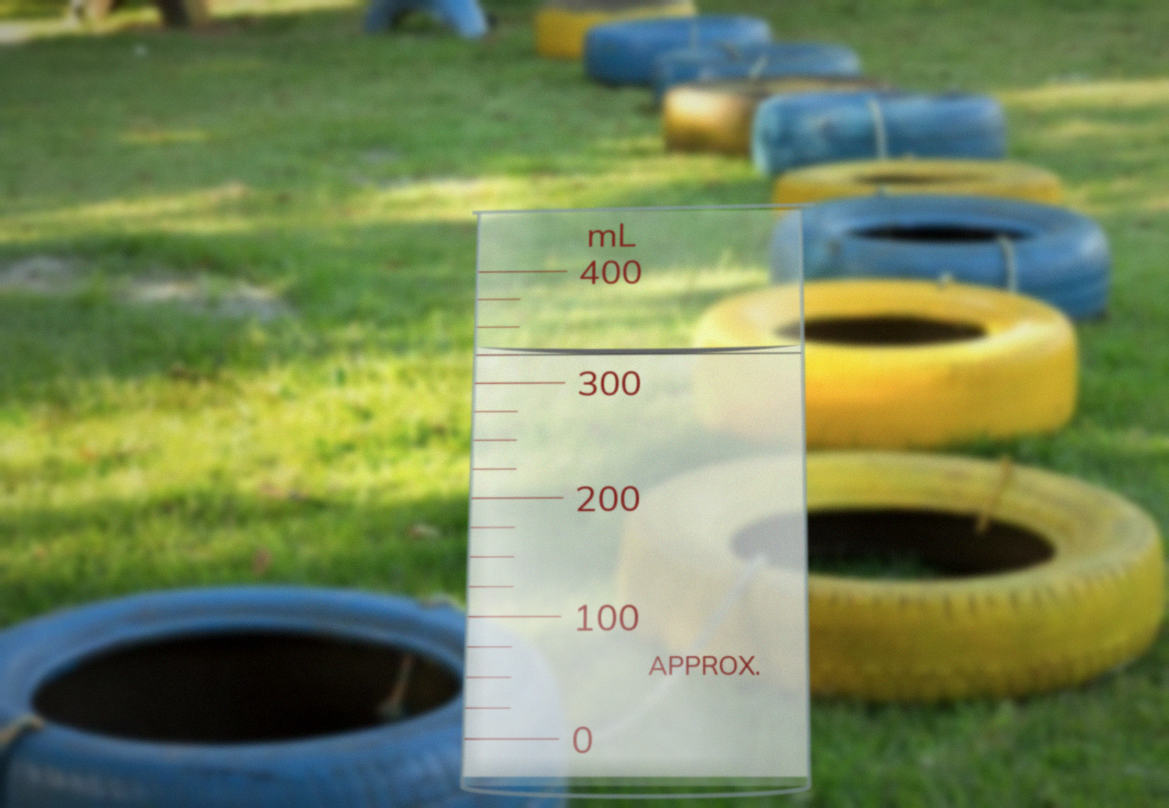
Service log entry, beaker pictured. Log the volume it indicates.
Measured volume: 325 mL
